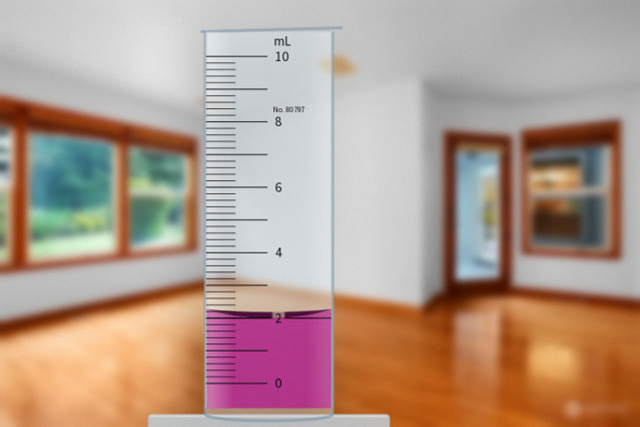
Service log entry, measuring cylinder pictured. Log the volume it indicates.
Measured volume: 2 mL
